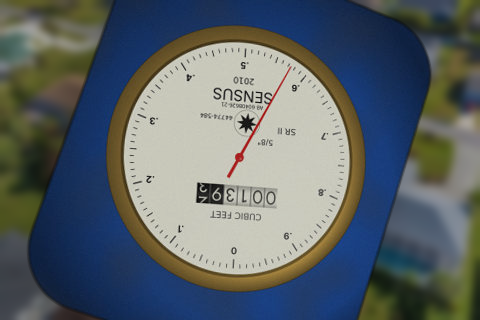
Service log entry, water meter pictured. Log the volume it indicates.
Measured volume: 1392.57 ft³
